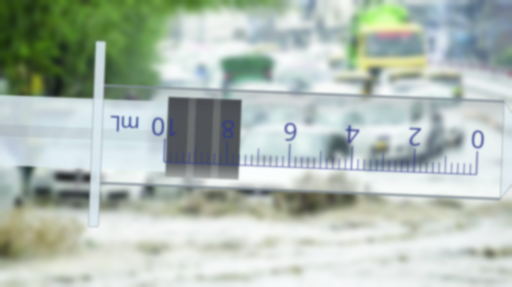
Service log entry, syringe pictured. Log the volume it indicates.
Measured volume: 7.6 mL
